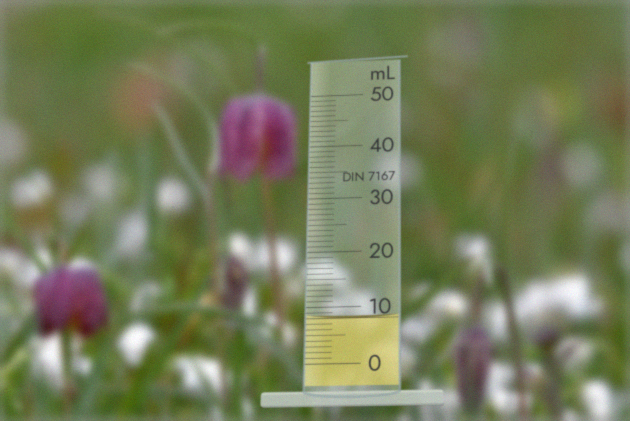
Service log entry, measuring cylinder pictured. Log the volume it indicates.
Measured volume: 8 mL
